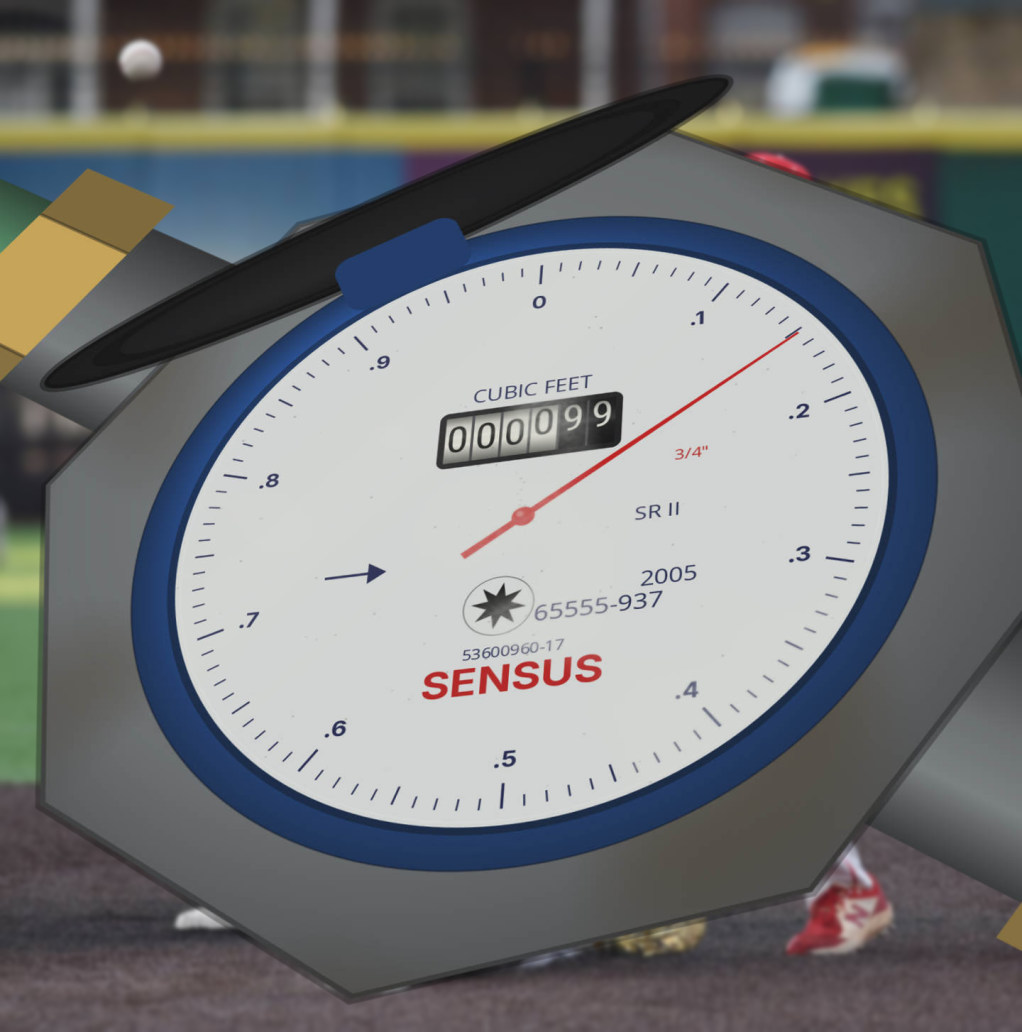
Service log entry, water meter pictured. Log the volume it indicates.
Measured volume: 99.15 ft³
